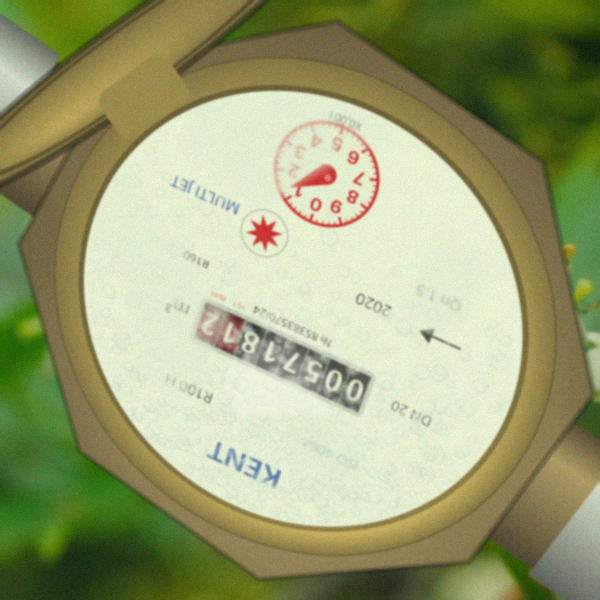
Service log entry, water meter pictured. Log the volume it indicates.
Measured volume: 5718.121 m³
